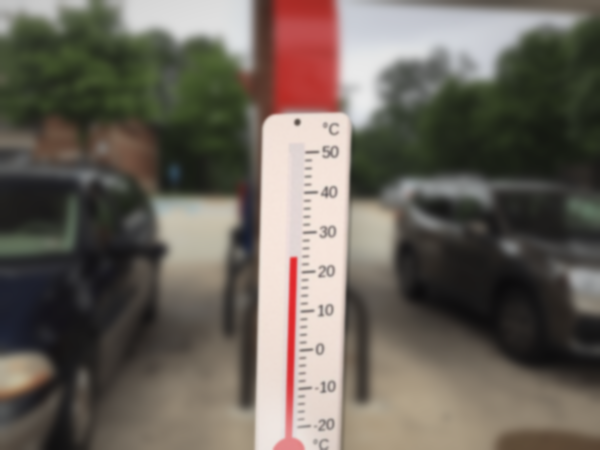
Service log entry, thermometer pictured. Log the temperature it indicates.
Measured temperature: 24 °C
